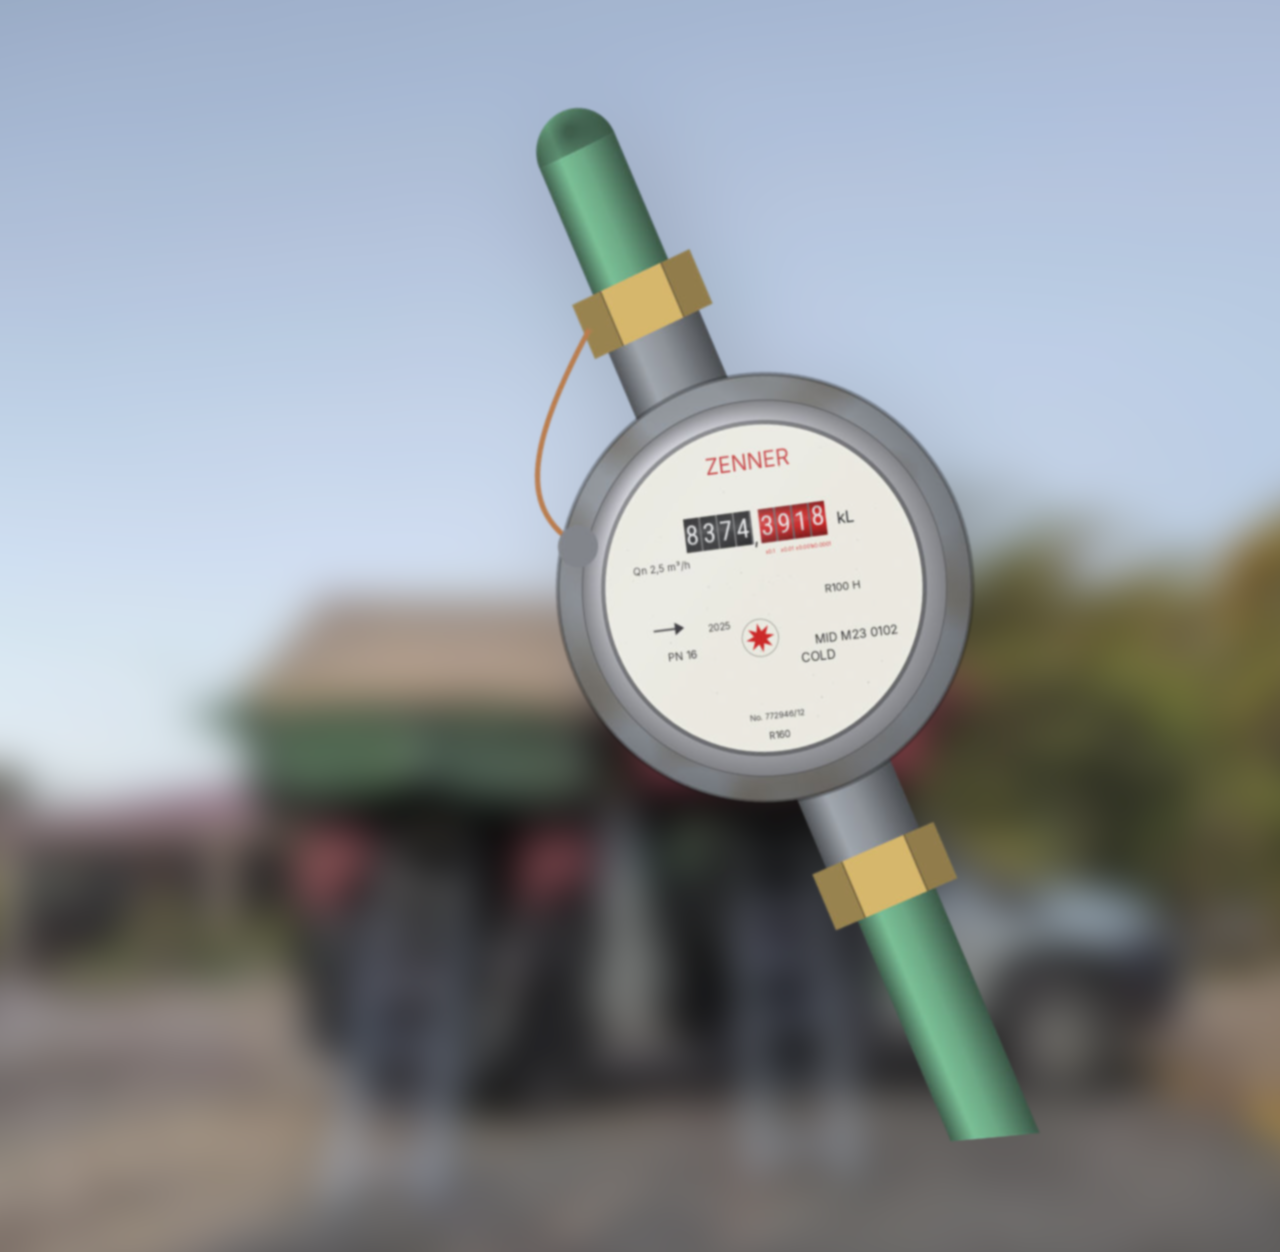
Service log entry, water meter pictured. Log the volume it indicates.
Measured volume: 8374.3918 kL
